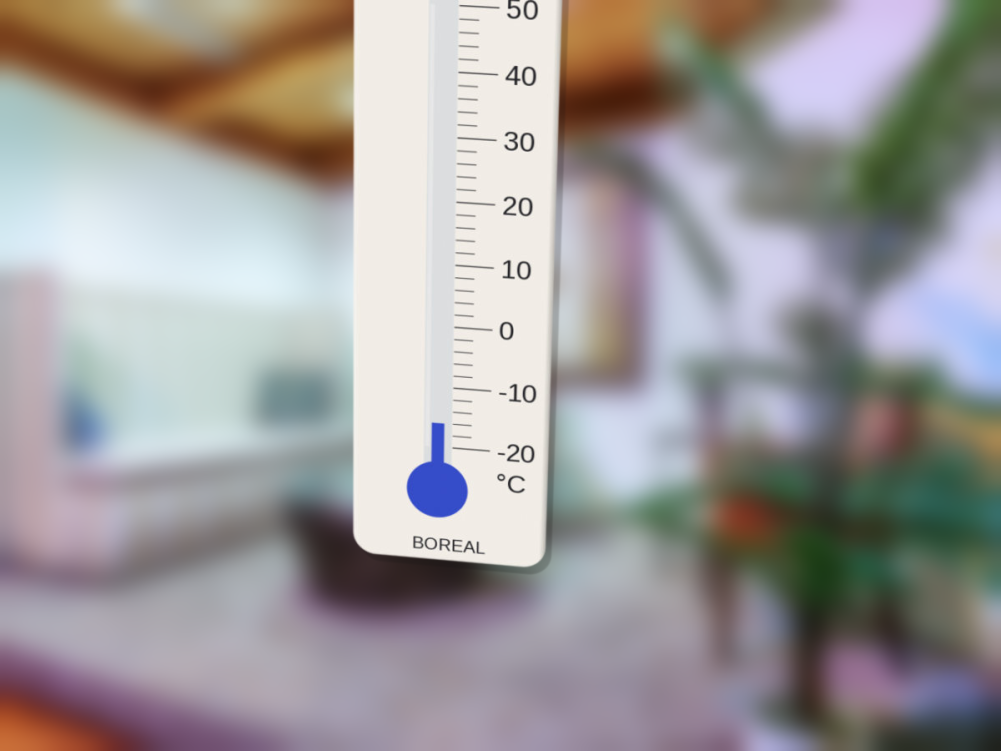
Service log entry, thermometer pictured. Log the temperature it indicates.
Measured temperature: -16 °C
